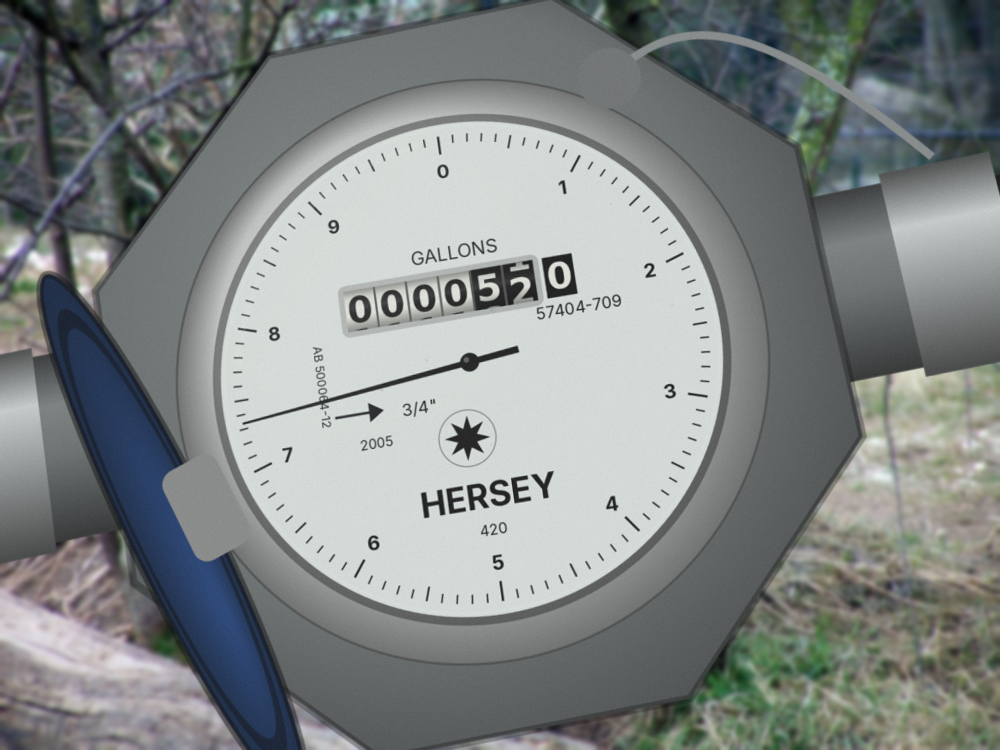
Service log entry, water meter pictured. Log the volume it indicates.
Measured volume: 517.3 gal
